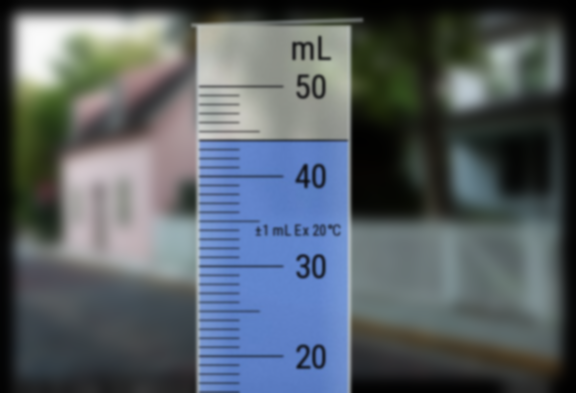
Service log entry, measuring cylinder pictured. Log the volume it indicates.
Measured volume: 44 mL
